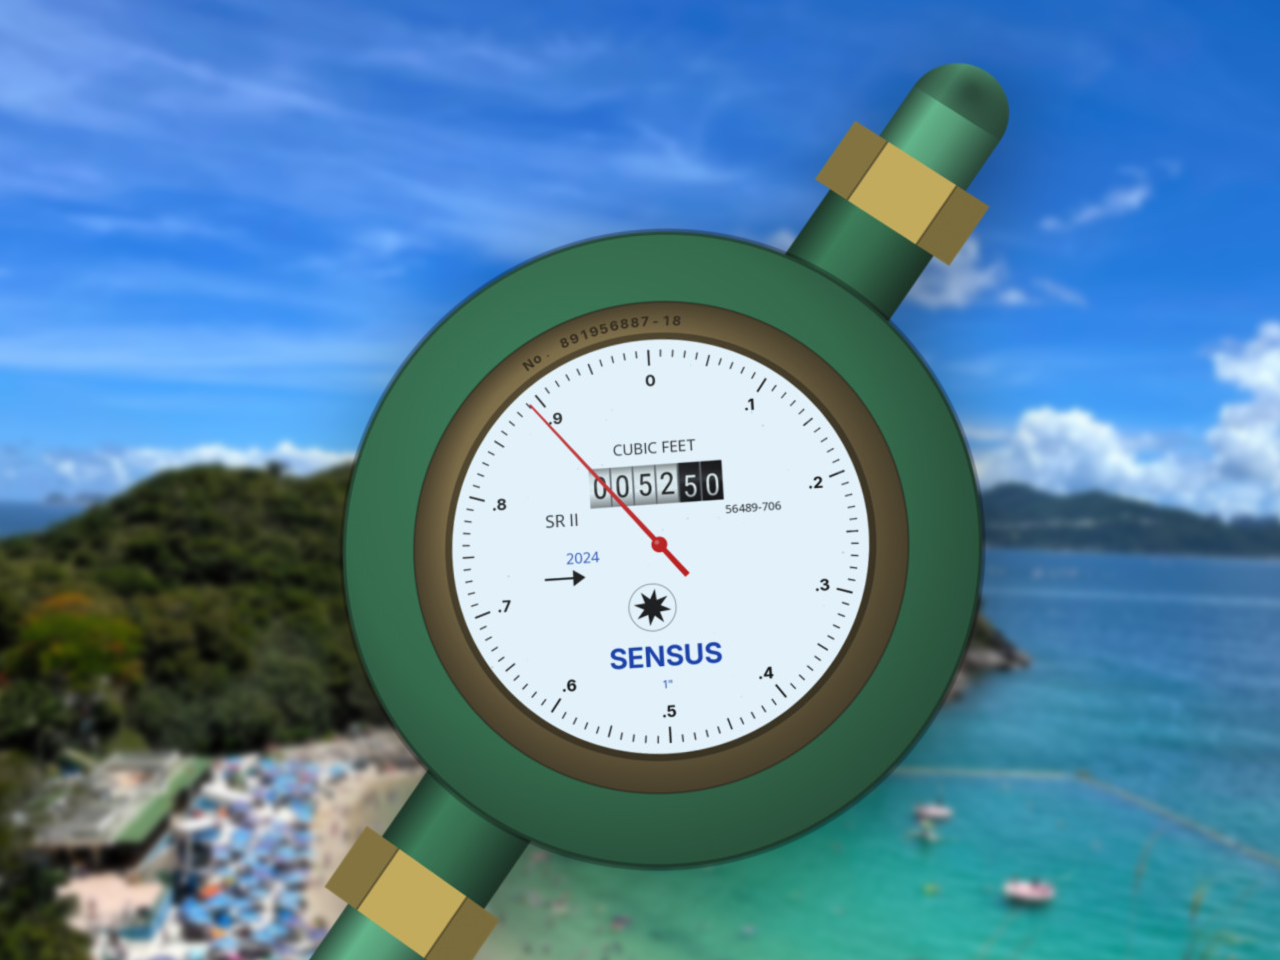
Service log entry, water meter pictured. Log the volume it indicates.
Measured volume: 5249.89 ft³
